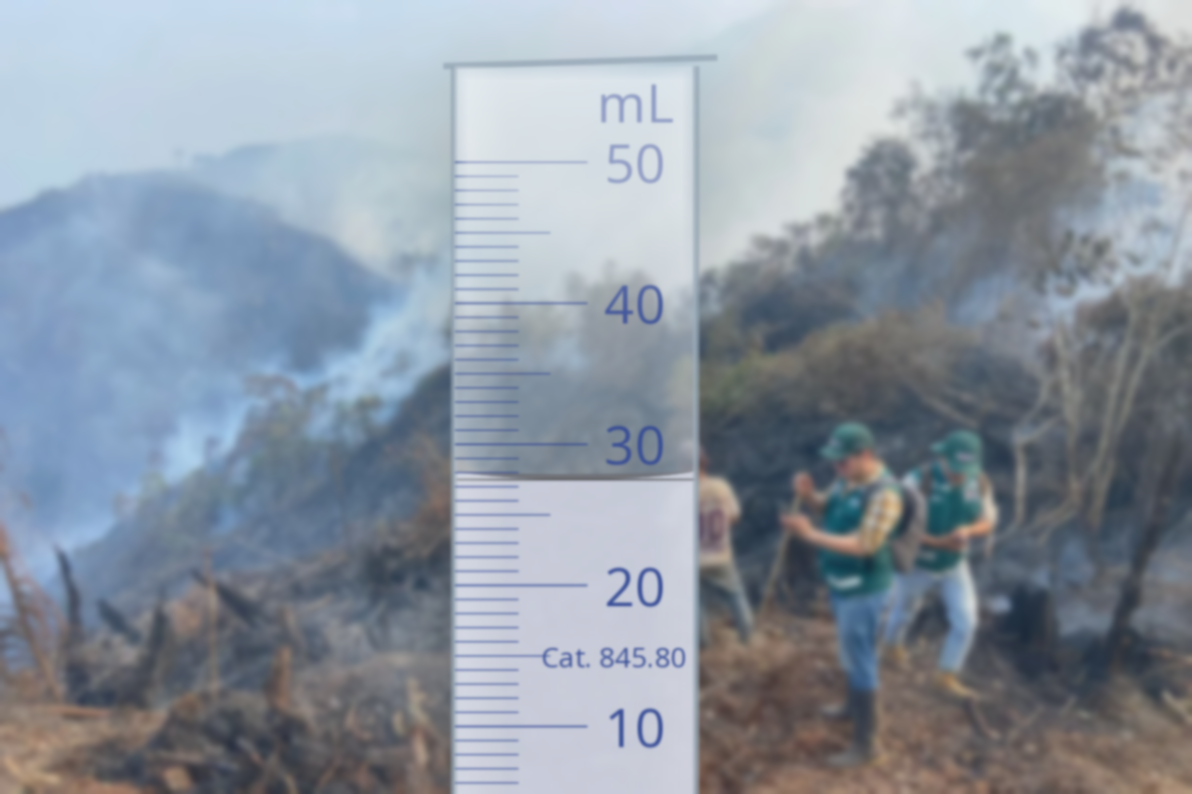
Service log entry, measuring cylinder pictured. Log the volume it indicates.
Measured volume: 27.5 mL
